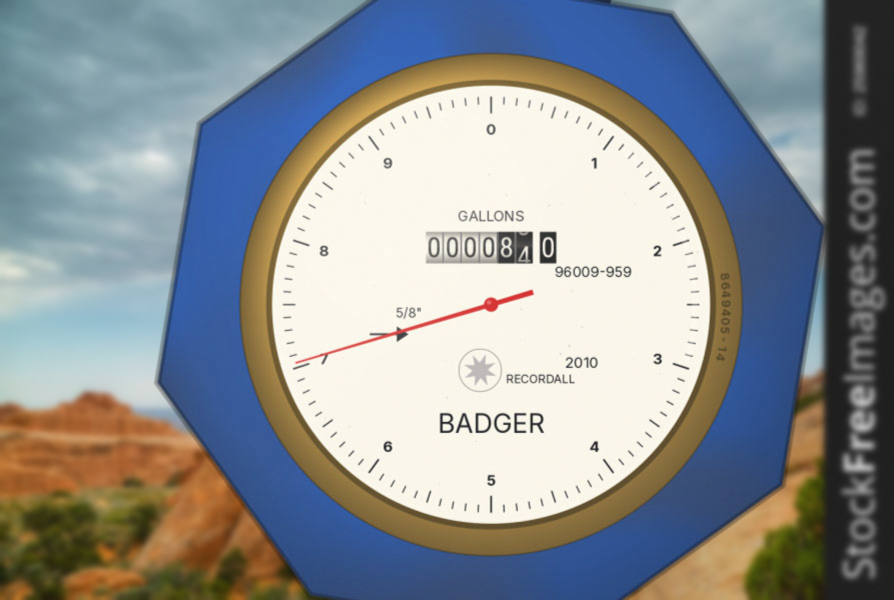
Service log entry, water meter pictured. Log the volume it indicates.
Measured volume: 837.0 gal
